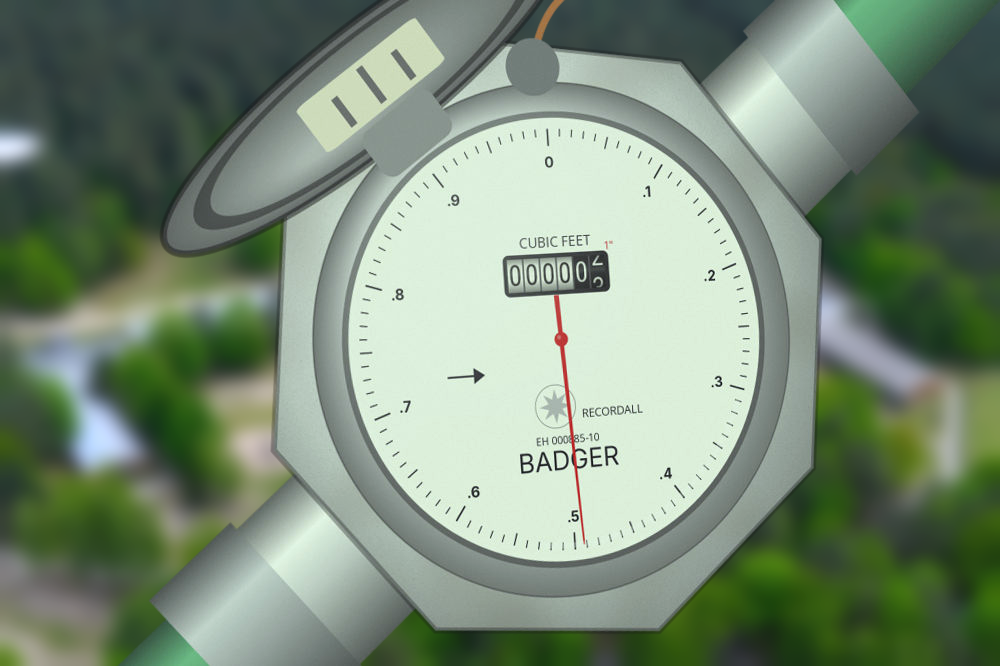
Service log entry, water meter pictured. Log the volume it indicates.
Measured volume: 2.49 ft³
